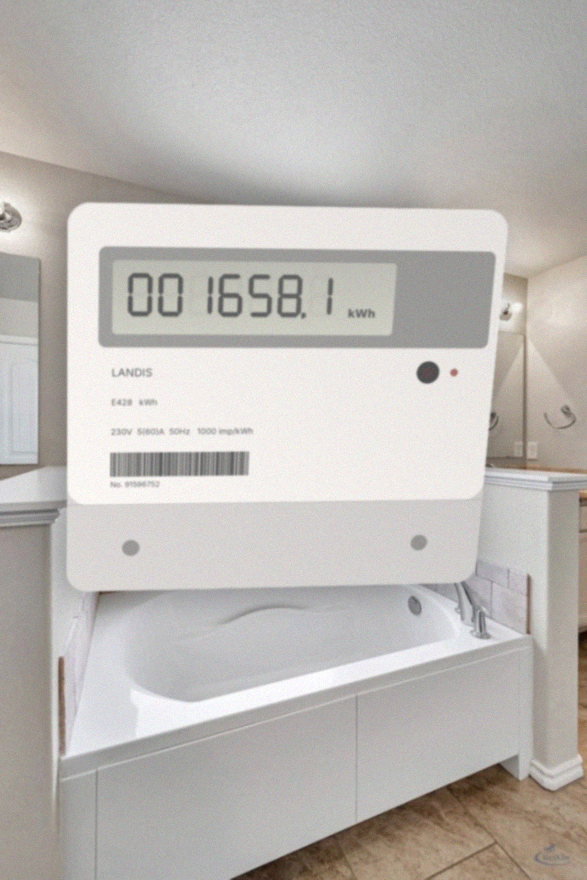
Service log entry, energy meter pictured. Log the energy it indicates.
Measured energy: 1658.1 kWh
